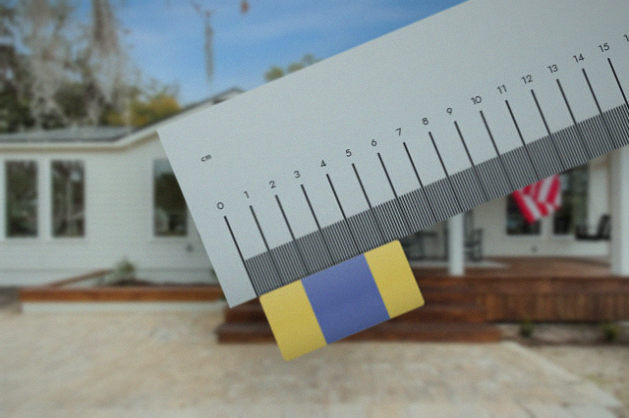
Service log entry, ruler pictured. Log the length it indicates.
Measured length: 5.5 cm
